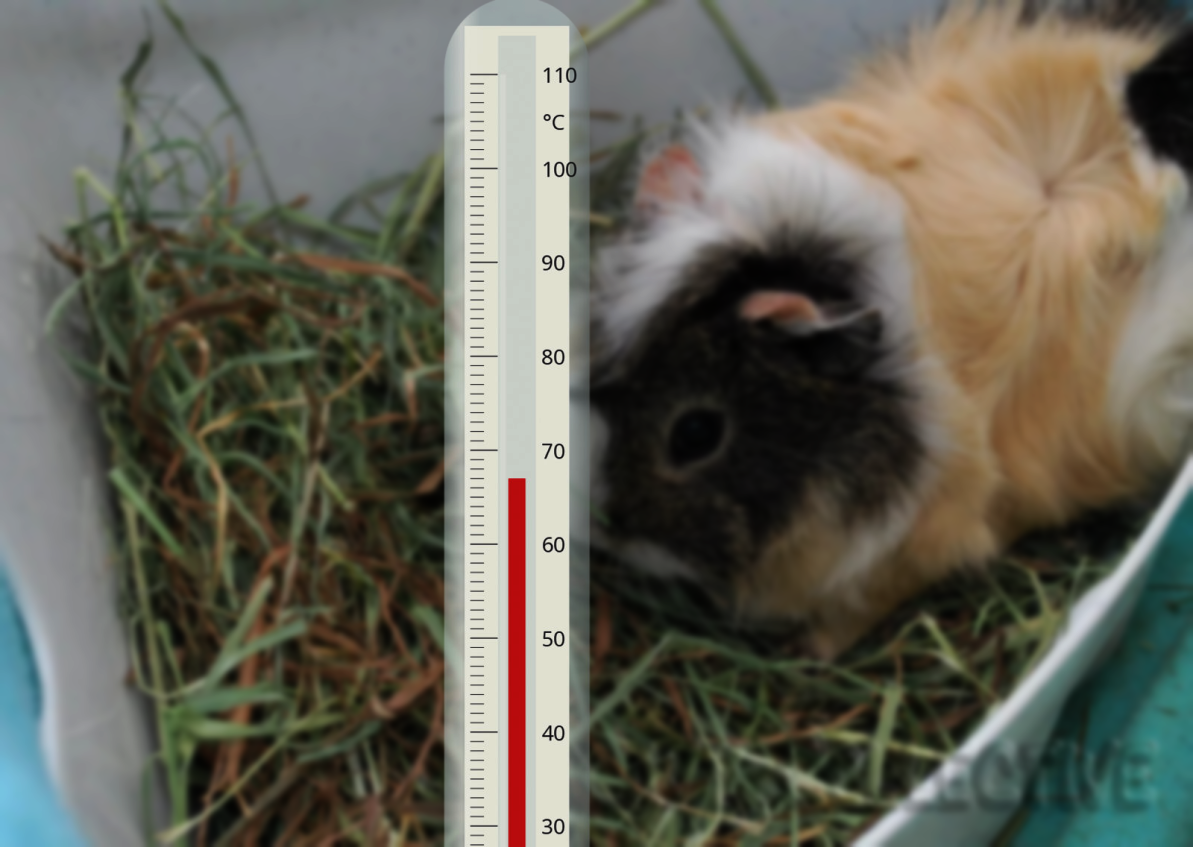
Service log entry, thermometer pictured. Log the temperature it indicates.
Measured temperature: 67 °C
